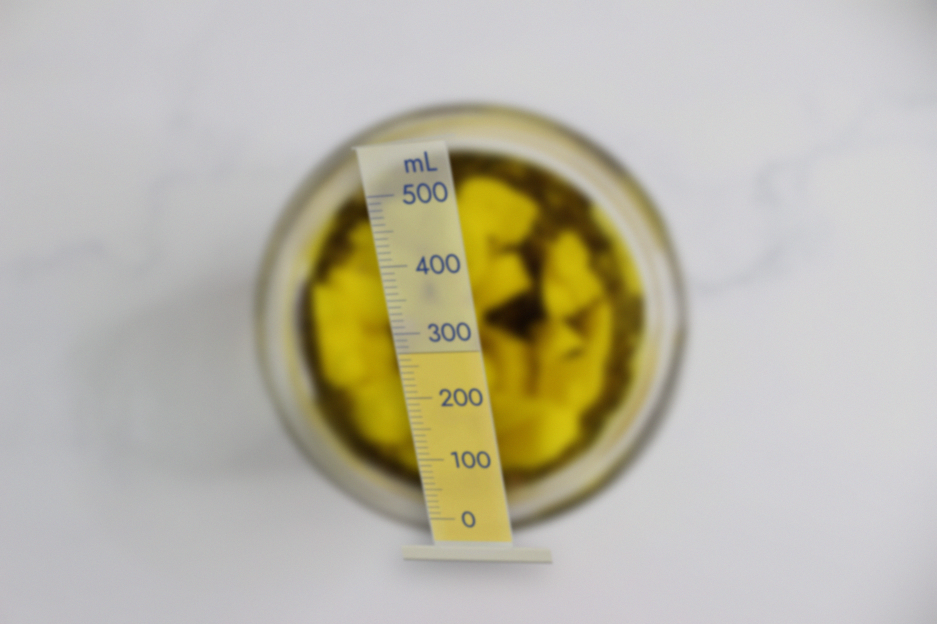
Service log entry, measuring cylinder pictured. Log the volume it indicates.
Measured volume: 270 mL
